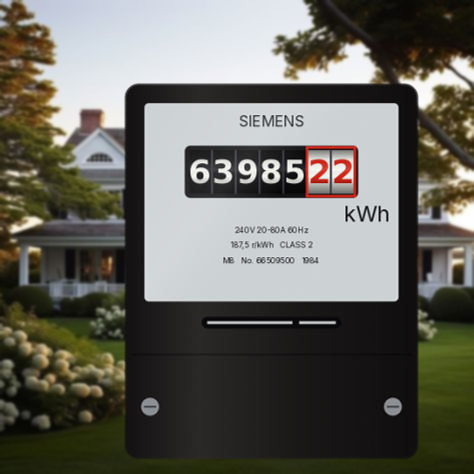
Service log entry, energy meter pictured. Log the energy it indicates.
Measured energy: 63985.22 kWh
